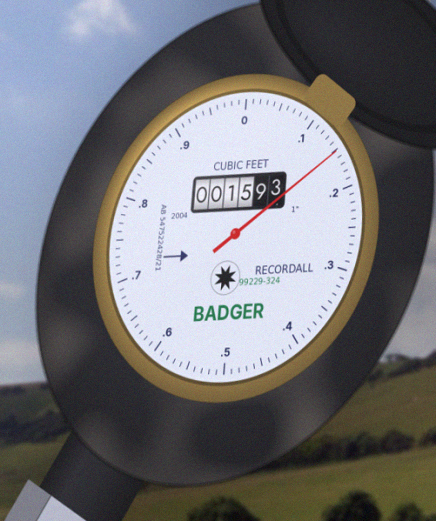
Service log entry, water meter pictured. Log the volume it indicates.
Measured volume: 1593.15 ft³
